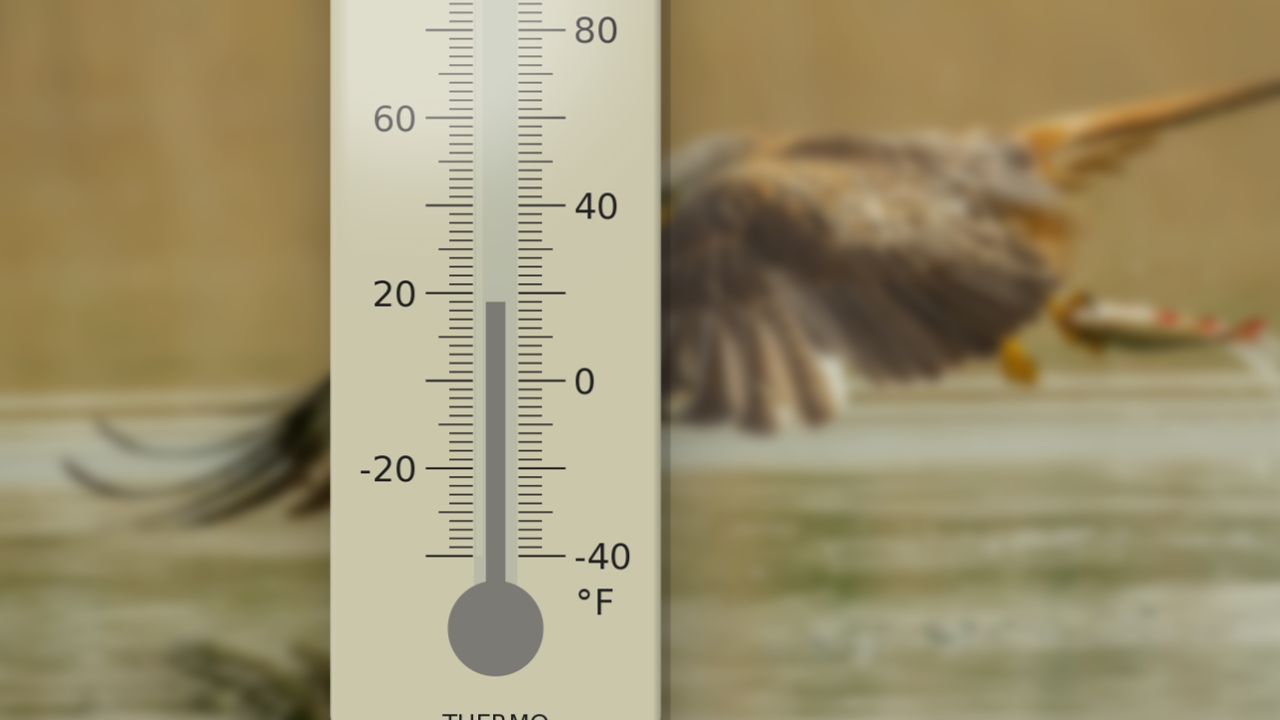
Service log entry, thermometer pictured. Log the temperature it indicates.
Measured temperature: 18 °F
